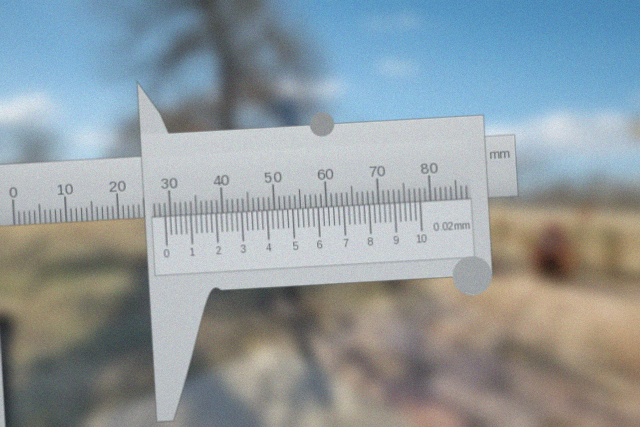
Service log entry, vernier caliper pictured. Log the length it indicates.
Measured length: 29.0 mm
